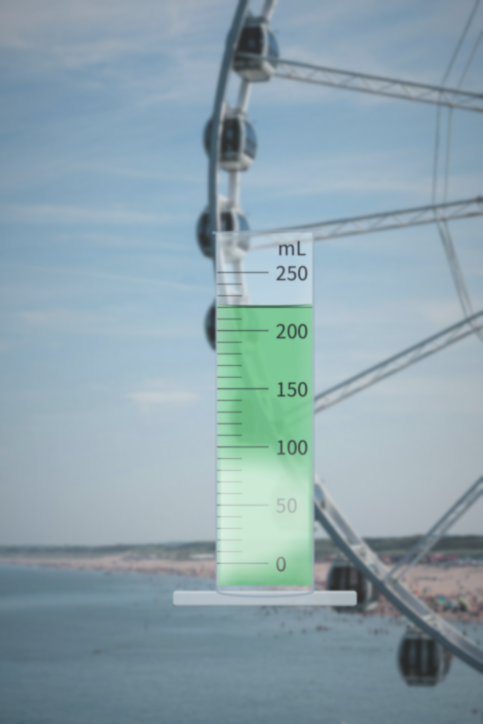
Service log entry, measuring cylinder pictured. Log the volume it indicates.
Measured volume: 220 mL
